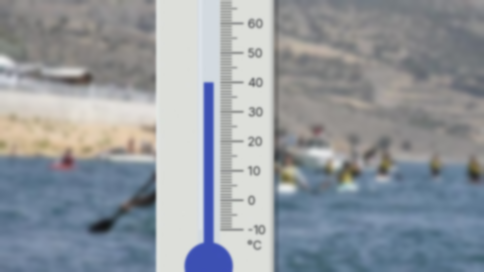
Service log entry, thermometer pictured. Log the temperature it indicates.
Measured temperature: 40 °C
